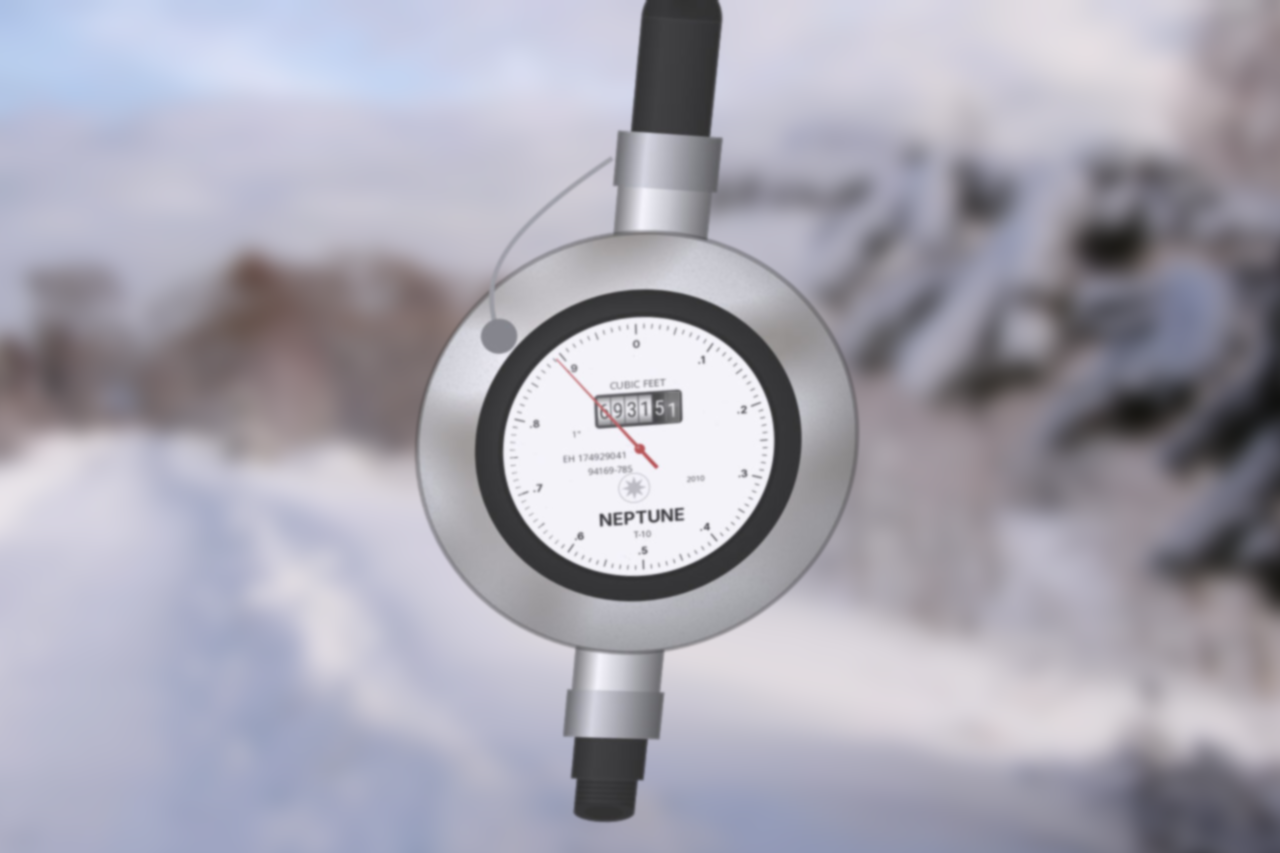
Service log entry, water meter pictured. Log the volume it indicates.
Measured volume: 693150.89 ft³
